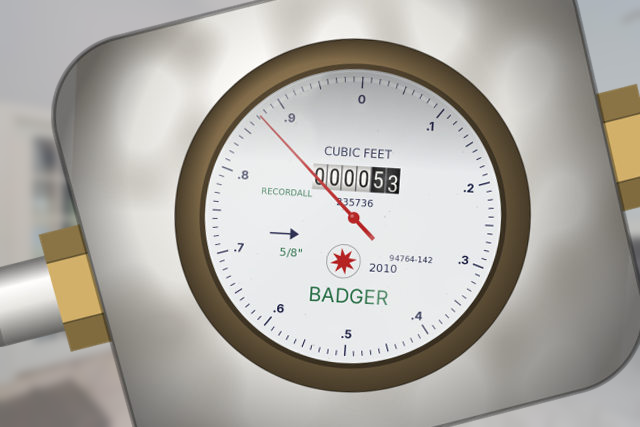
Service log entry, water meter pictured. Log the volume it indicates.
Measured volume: 52.87 ft³
